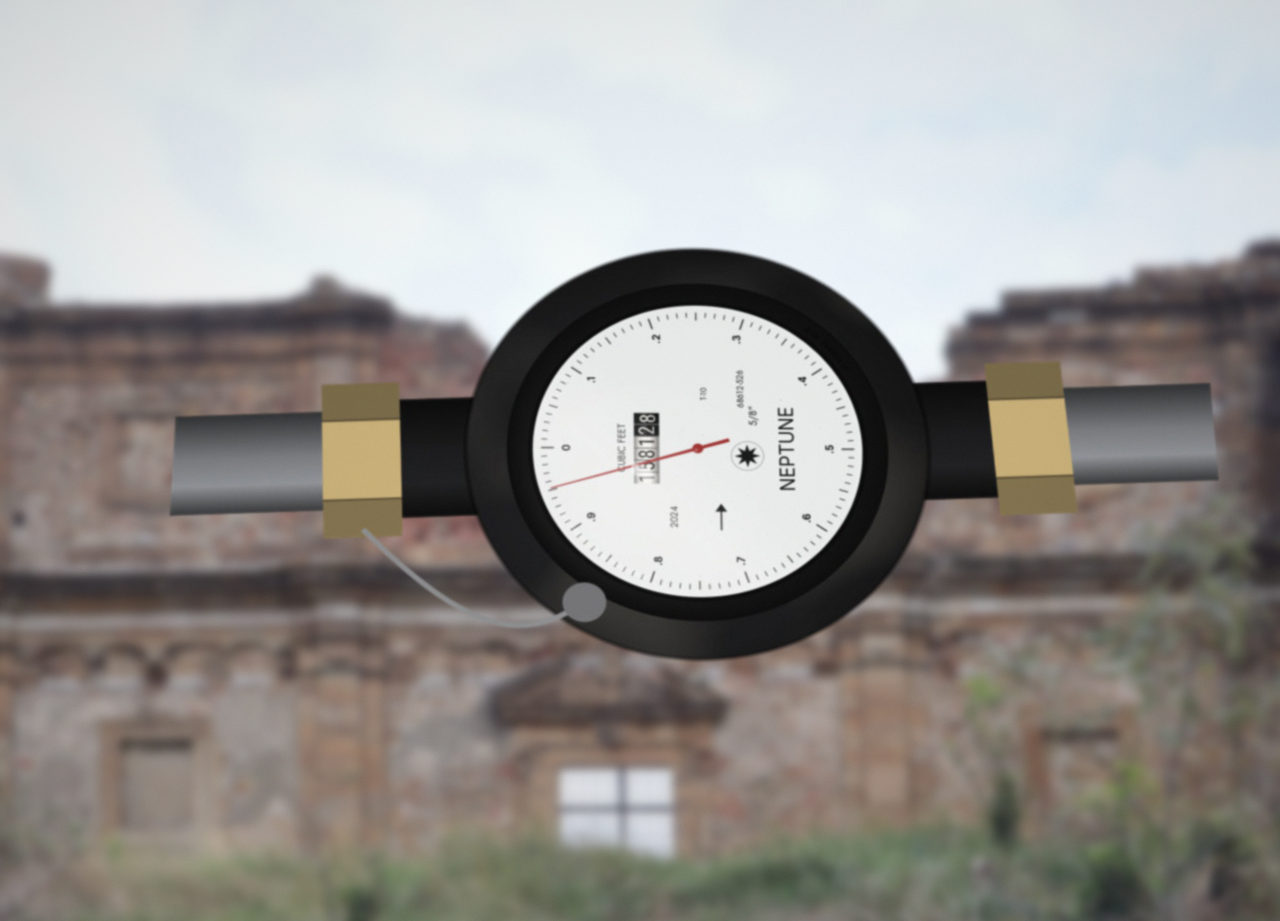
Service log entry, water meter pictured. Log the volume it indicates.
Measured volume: 158127.95 ft³
